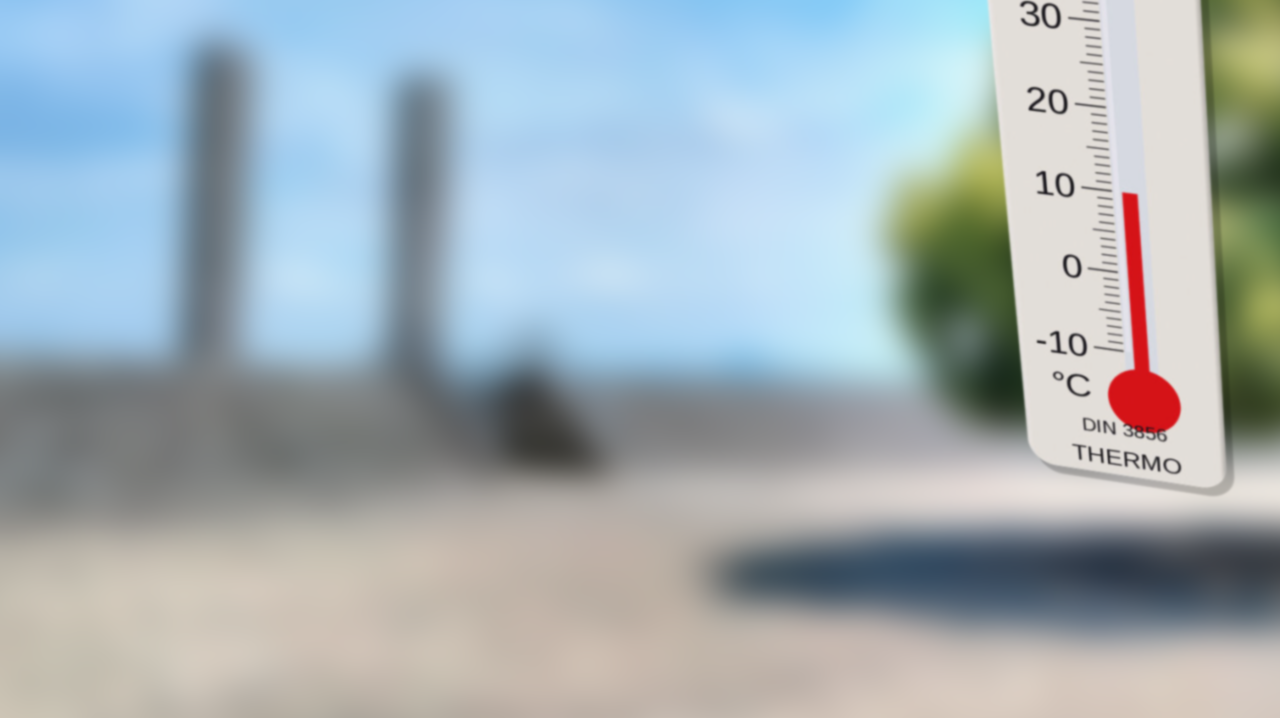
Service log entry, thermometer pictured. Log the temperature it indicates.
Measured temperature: 10 °C
